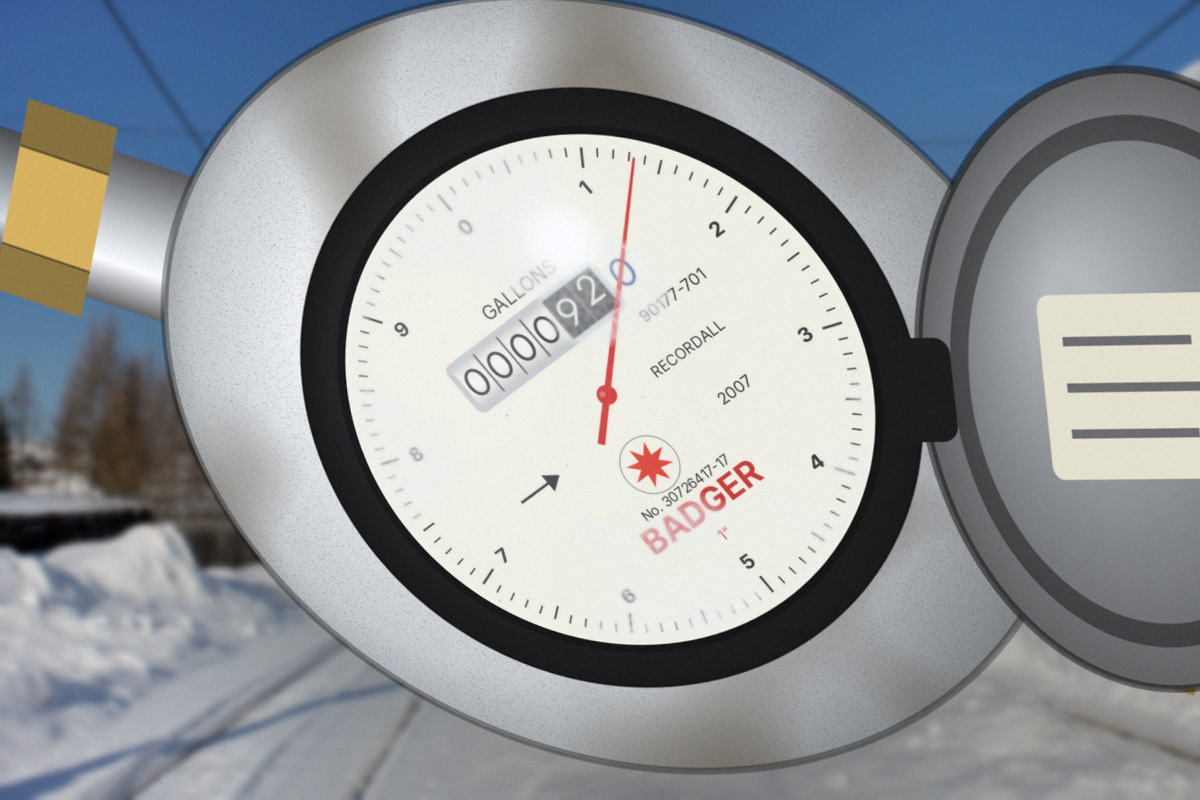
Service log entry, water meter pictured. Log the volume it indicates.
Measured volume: 921.3 gal
